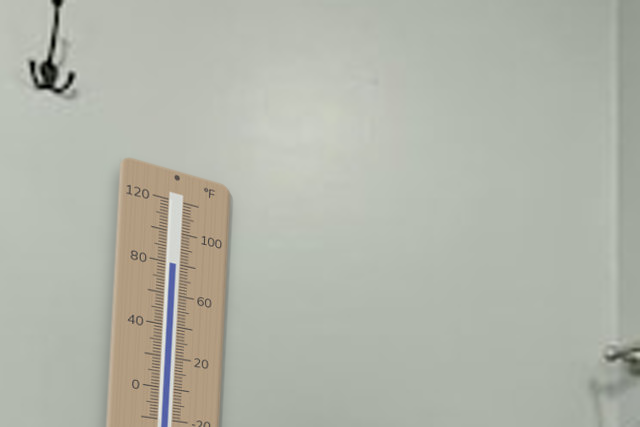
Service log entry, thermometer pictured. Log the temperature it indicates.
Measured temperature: 80 °F
